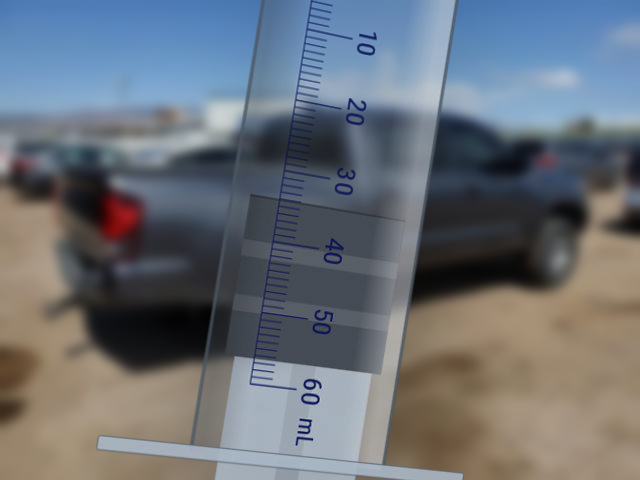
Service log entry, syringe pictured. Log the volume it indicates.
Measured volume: 34 mL
